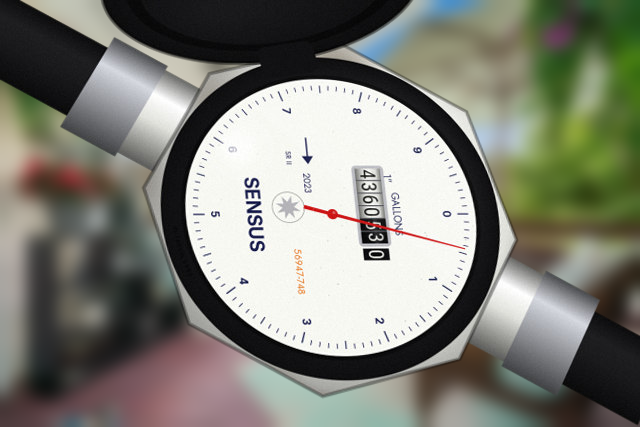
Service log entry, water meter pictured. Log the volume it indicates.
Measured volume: 4360530.4 gal
